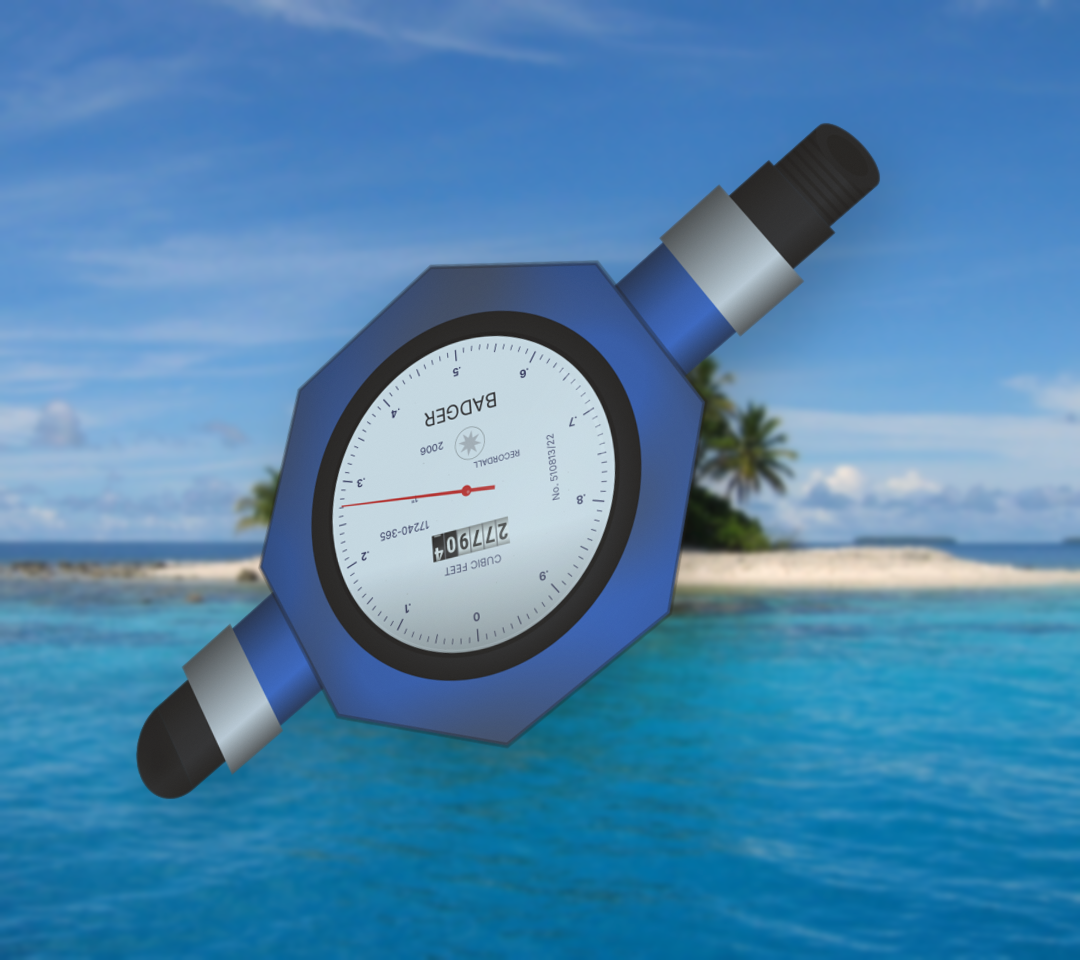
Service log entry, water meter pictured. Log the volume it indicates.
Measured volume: 277904.27 ft³
